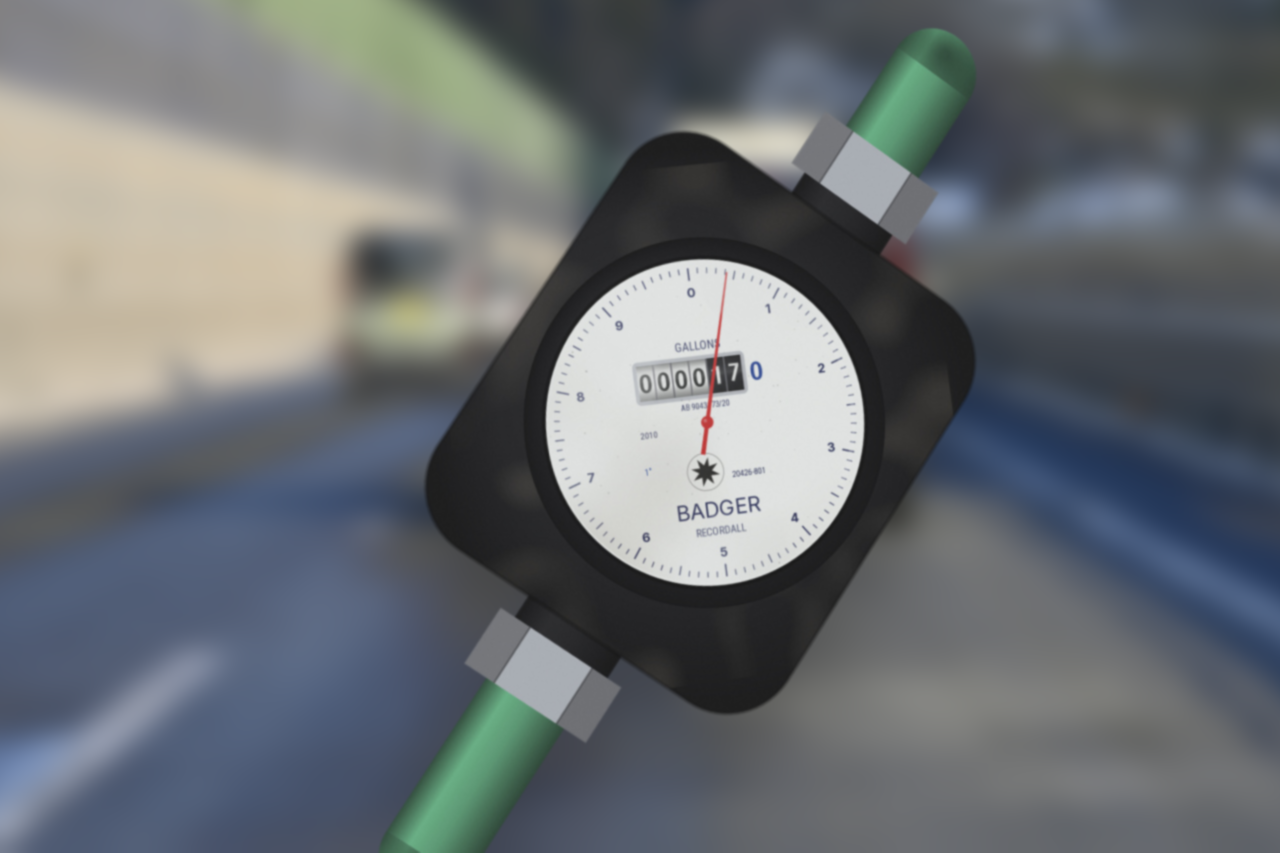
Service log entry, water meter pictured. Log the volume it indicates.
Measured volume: 170.4 gal
